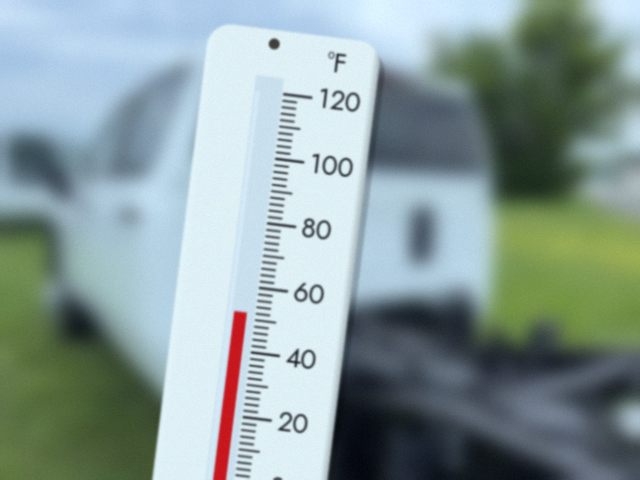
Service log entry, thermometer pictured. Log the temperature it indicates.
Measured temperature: 52 °F
